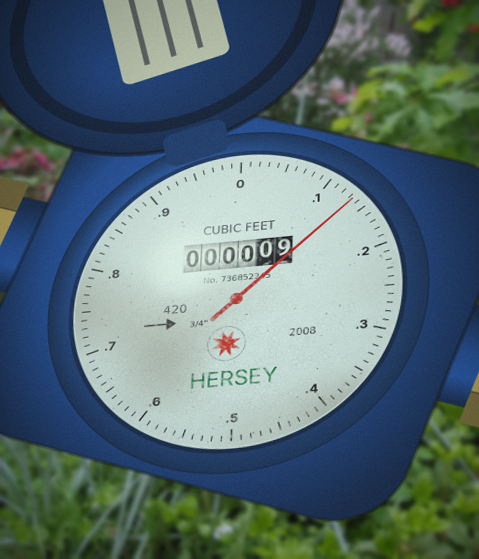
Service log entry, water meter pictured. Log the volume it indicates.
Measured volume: 9.13 ft³
